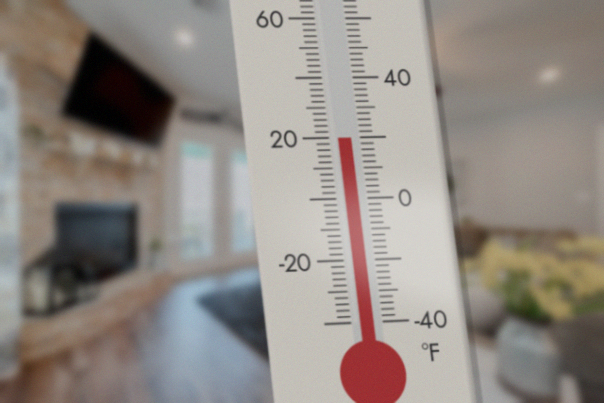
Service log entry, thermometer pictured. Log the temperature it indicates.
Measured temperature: 20 °F
